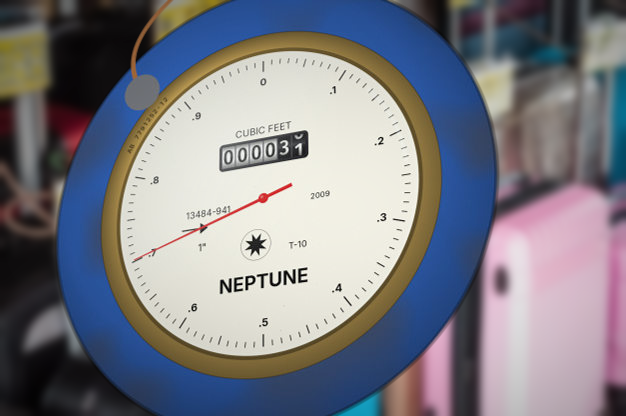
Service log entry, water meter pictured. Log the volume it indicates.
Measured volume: 30.70 ft³
